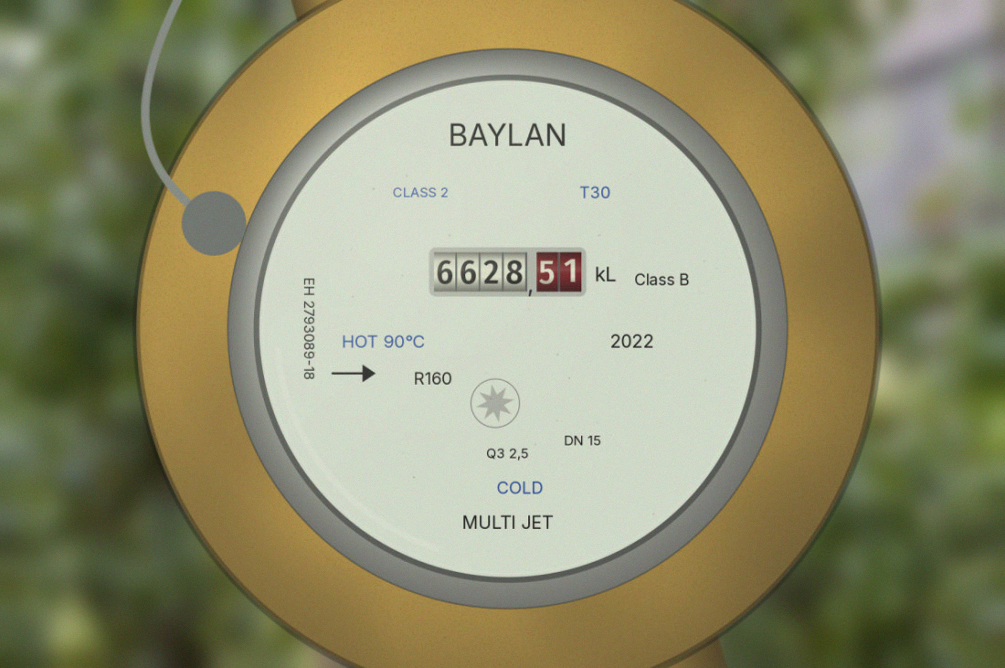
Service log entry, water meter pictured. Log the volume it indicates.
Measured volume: 6628.51 kL
